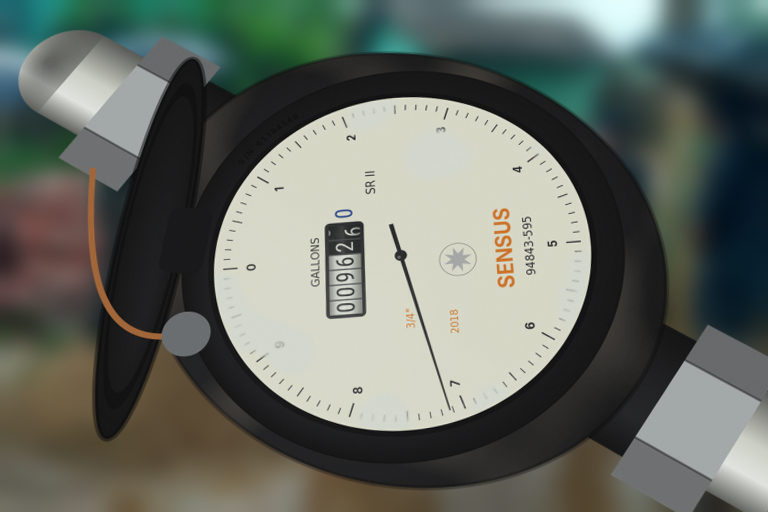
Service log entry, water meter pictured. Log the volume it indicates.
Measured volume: 96257.1 gal
